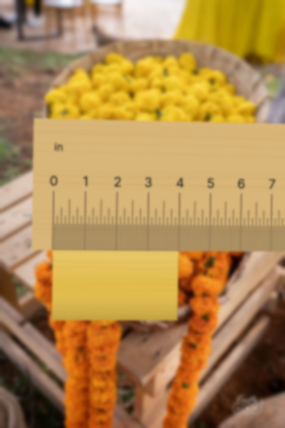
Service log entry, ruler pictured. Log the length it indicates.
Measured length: 4 in
